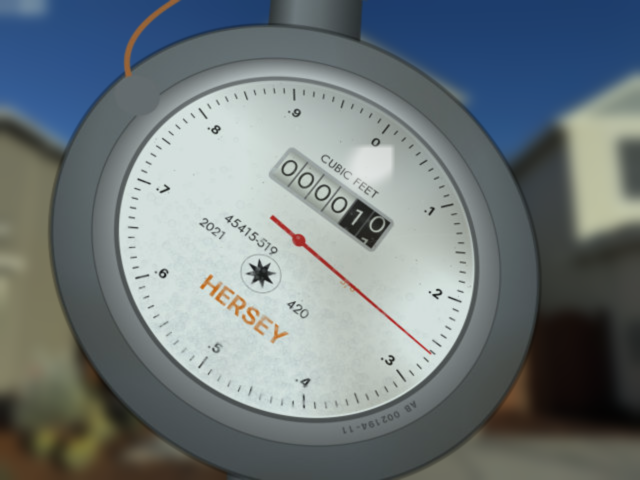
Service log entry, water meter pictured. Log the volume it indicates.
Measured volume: 10.26 ft³
